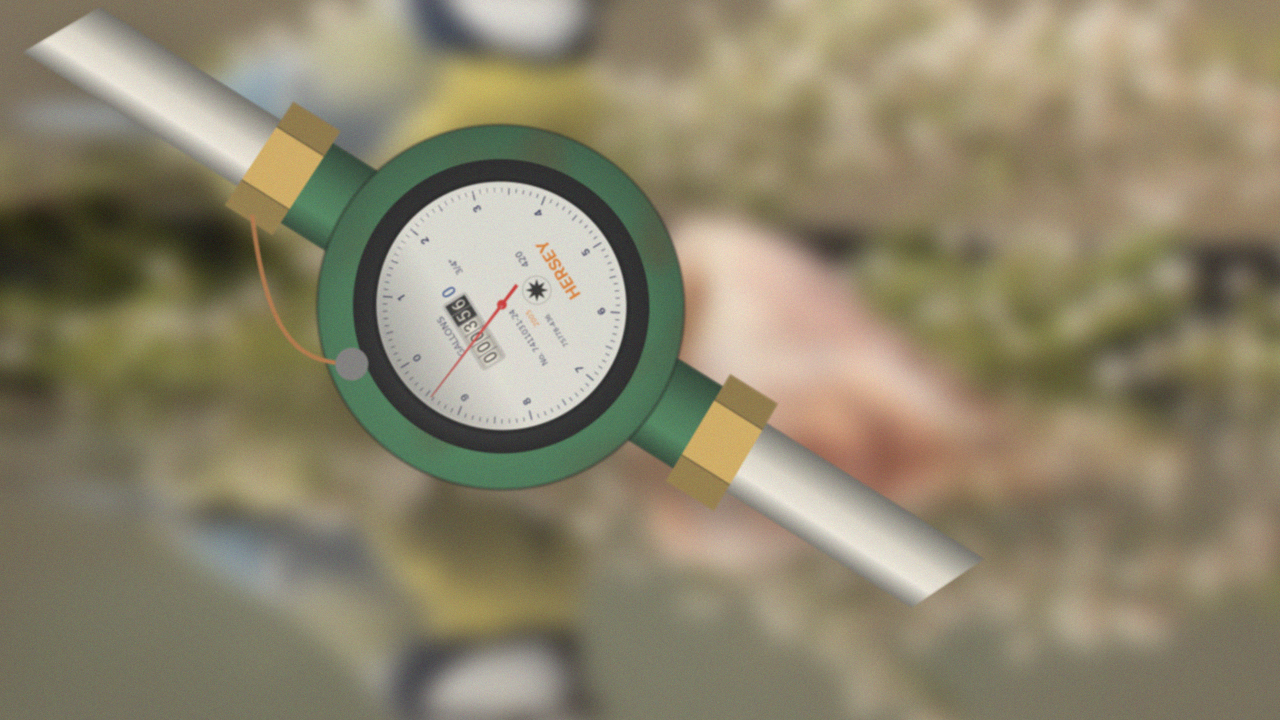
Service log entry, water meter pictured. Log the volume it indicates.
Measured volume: 3559.4 gal
